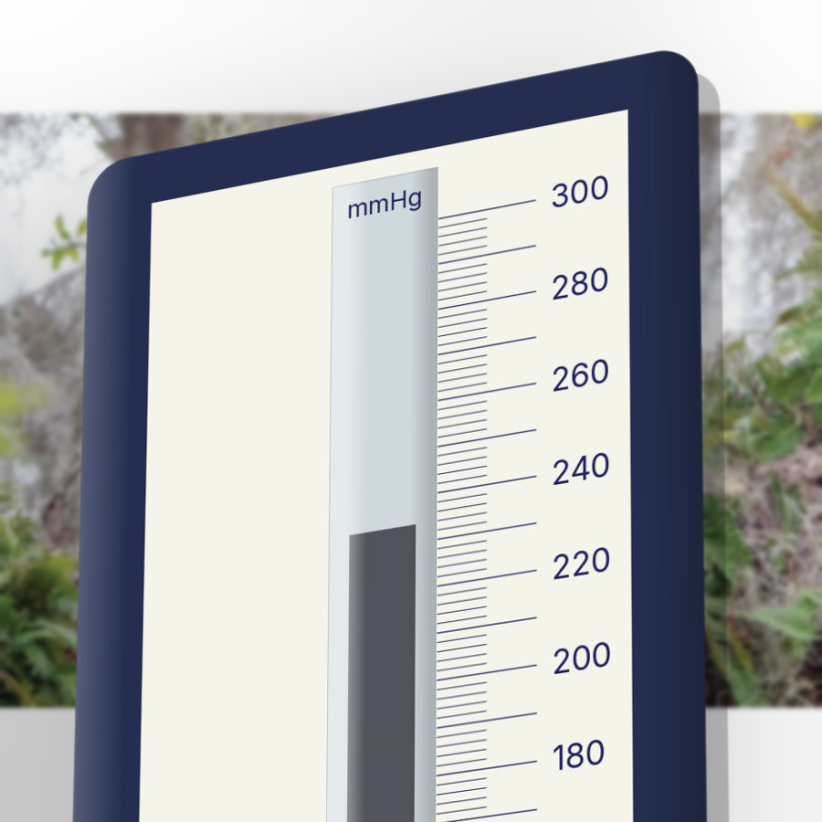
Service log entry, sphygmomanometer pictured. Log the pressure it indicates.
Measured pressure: 234 mmHg
